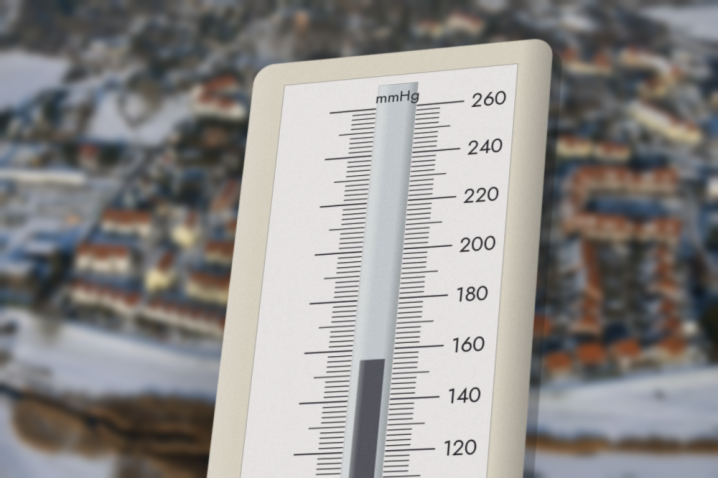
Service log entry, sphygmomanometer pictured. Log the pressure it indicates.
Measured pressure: 156 mmHg
